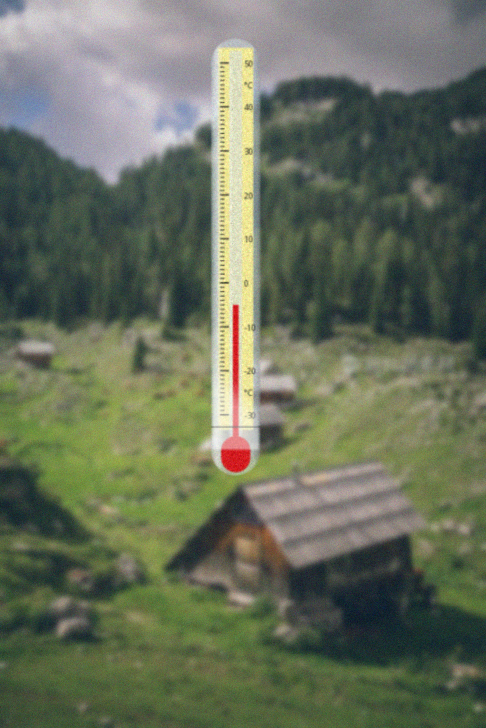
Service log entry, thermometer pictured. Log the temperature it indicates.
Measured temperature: -5 °C
